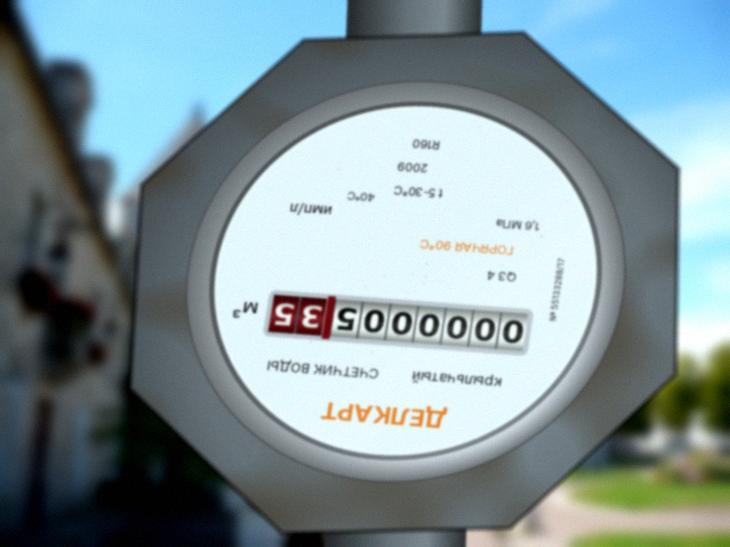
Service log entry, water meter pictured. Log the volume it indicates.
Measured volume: 5.35 m³
